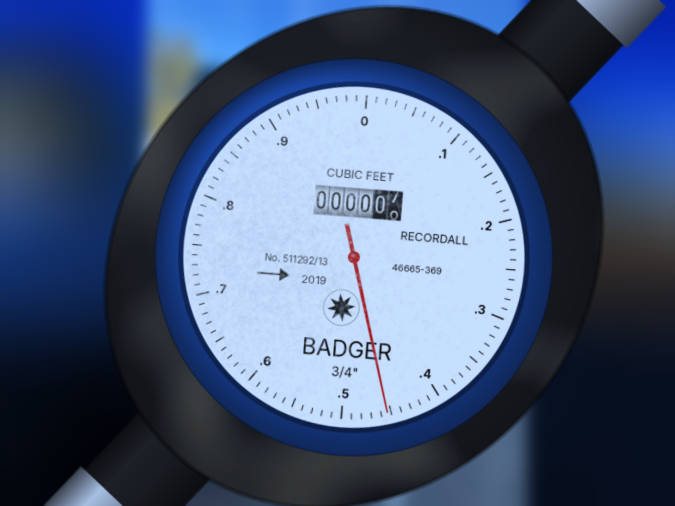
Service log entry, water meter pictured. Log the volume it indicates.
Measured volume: 7.45 ft³
